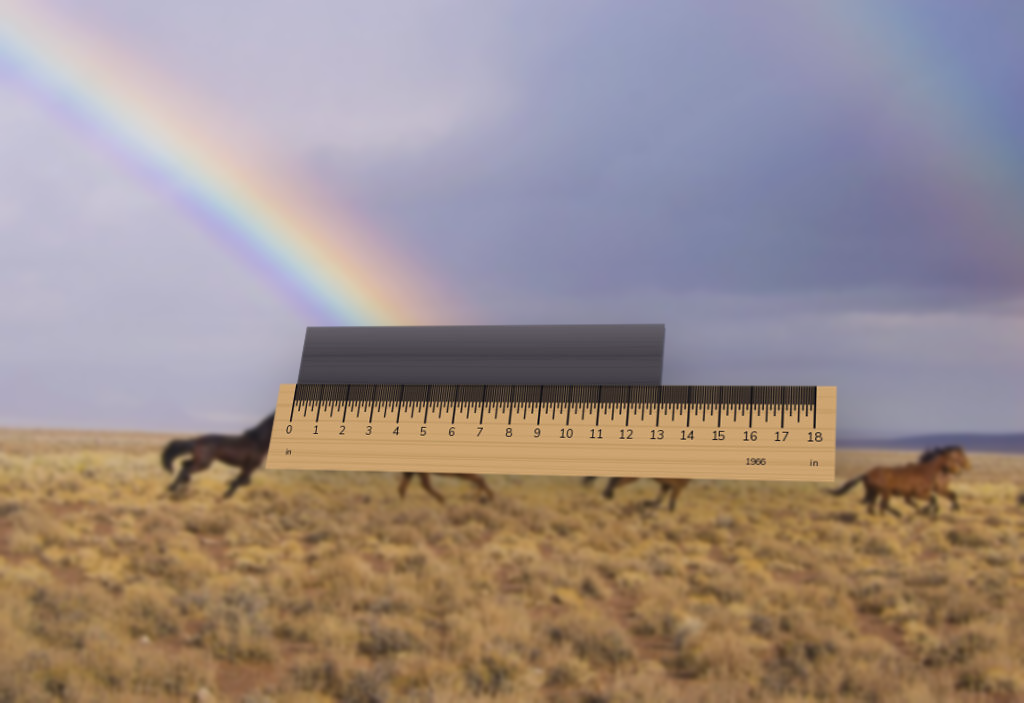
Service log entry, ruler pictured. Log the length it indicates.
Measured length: 13 in
